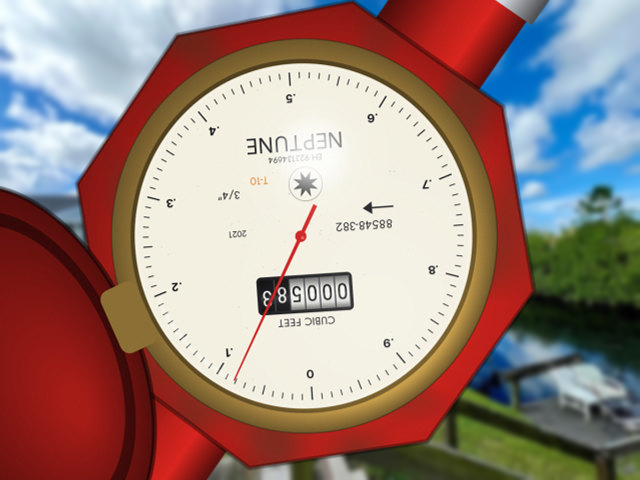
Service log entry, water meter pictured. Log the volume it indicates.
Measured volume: 583.08 ft³
